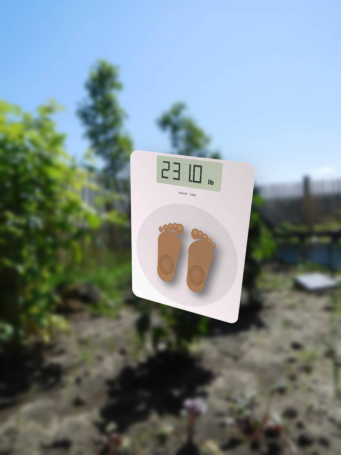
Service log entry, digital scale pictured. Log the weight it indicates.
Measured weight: 231.0 lb
